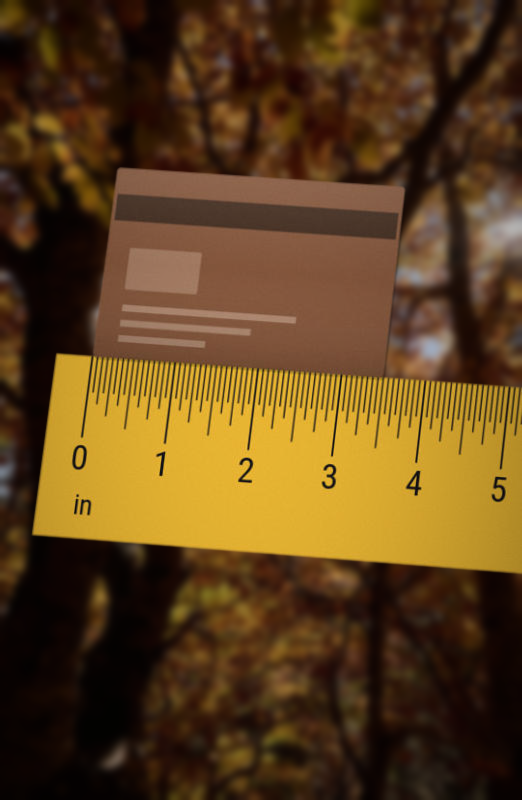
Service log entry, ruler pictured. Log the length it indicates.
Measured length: 3.5 in
